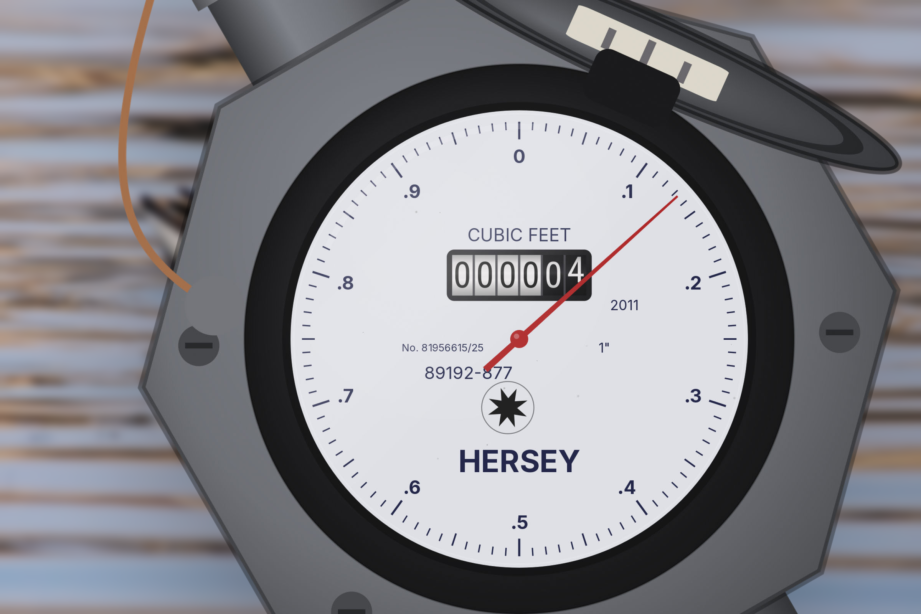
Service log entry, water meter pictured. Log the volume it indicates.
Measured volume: 4.13 ft³
